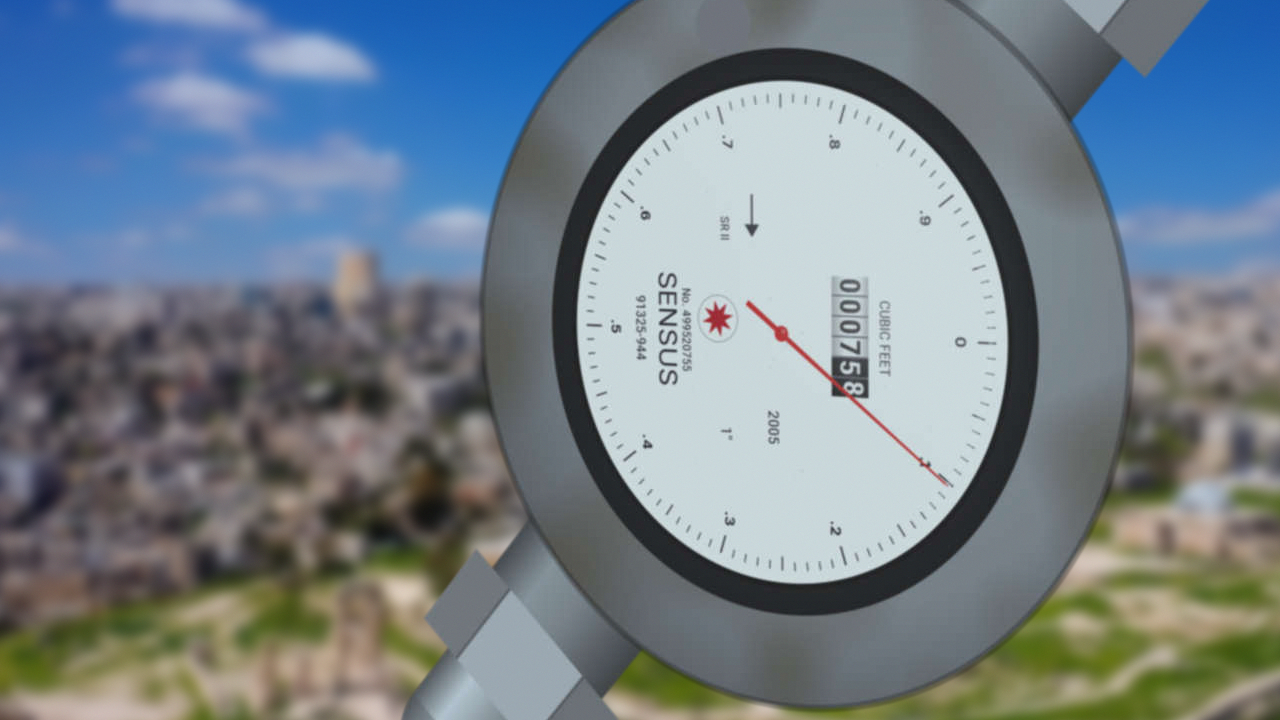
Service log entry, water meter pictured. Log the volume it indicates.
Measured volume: 758.10 ft³
